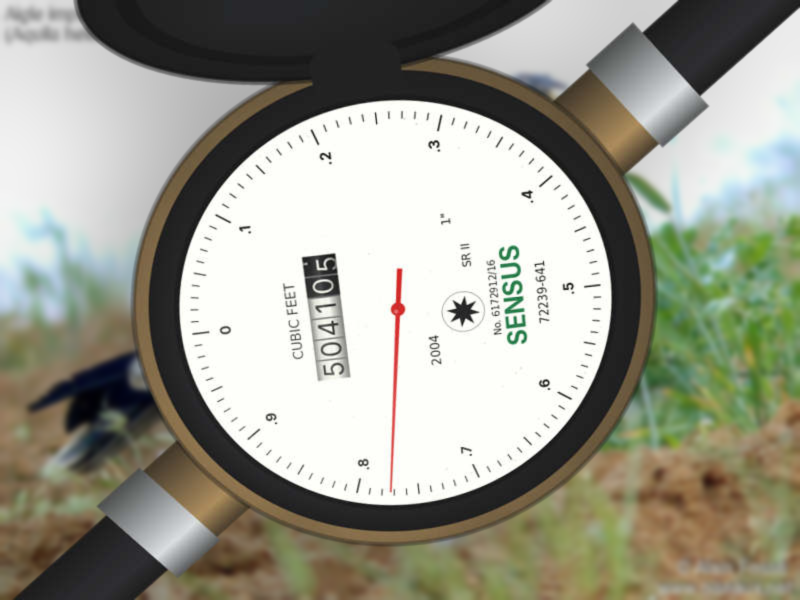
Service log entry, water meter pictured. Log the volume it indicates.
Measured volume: 504104.77 ft³
